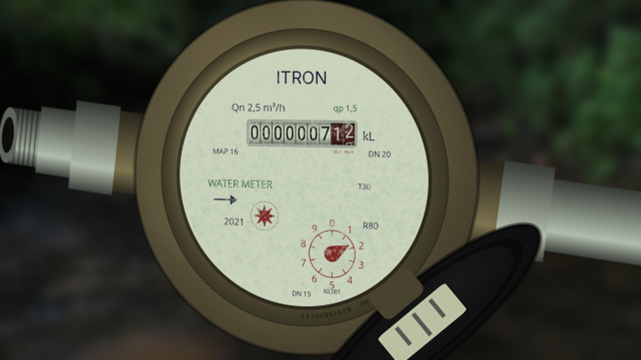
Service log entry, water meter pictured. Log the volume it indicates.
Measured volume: 7.121 kL
